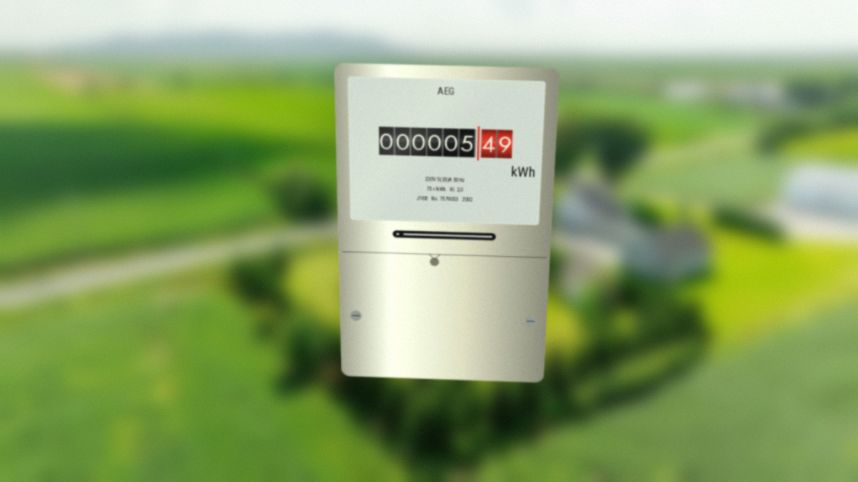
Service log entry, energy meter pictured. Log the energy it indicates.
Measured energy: 5.49 kWh
